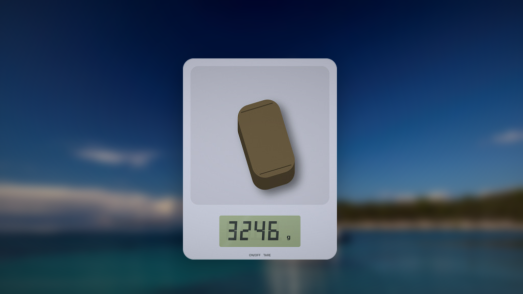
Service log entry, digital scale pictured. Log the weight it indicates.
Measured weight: 3246 g
